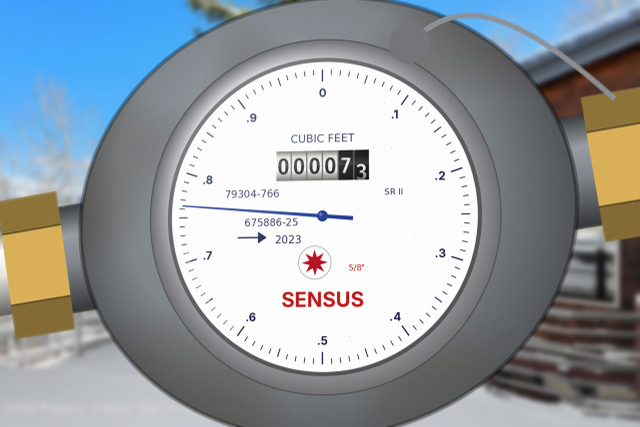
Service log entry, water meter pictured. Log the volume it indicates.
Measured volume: 72.76 ft³
